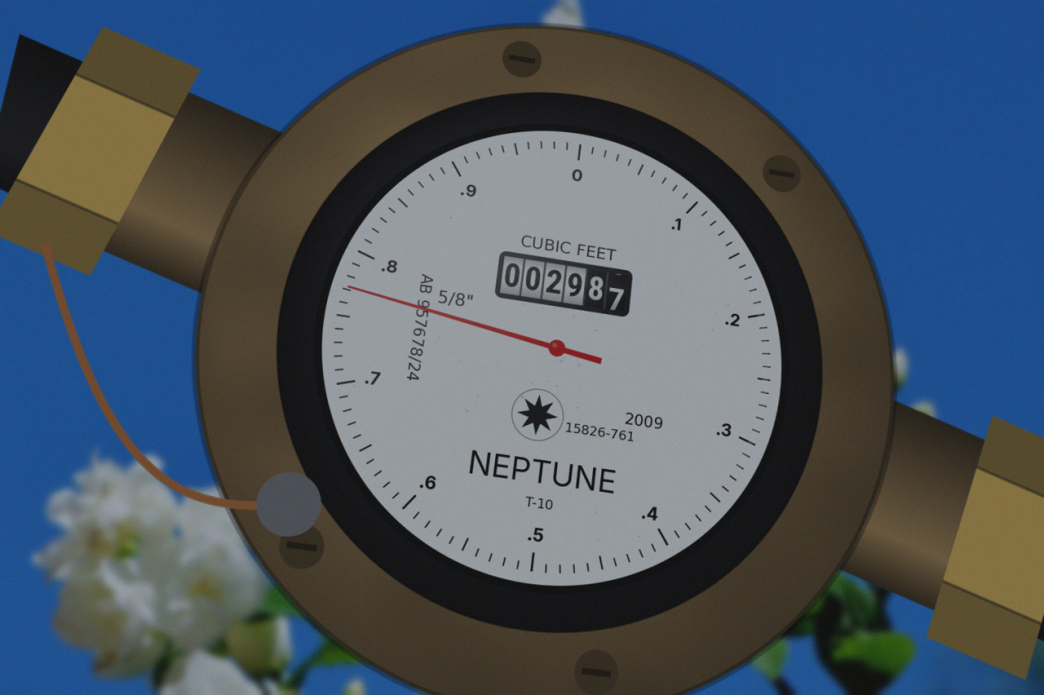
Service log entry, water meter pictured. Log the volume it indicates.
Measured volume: 2986.77 ft³
